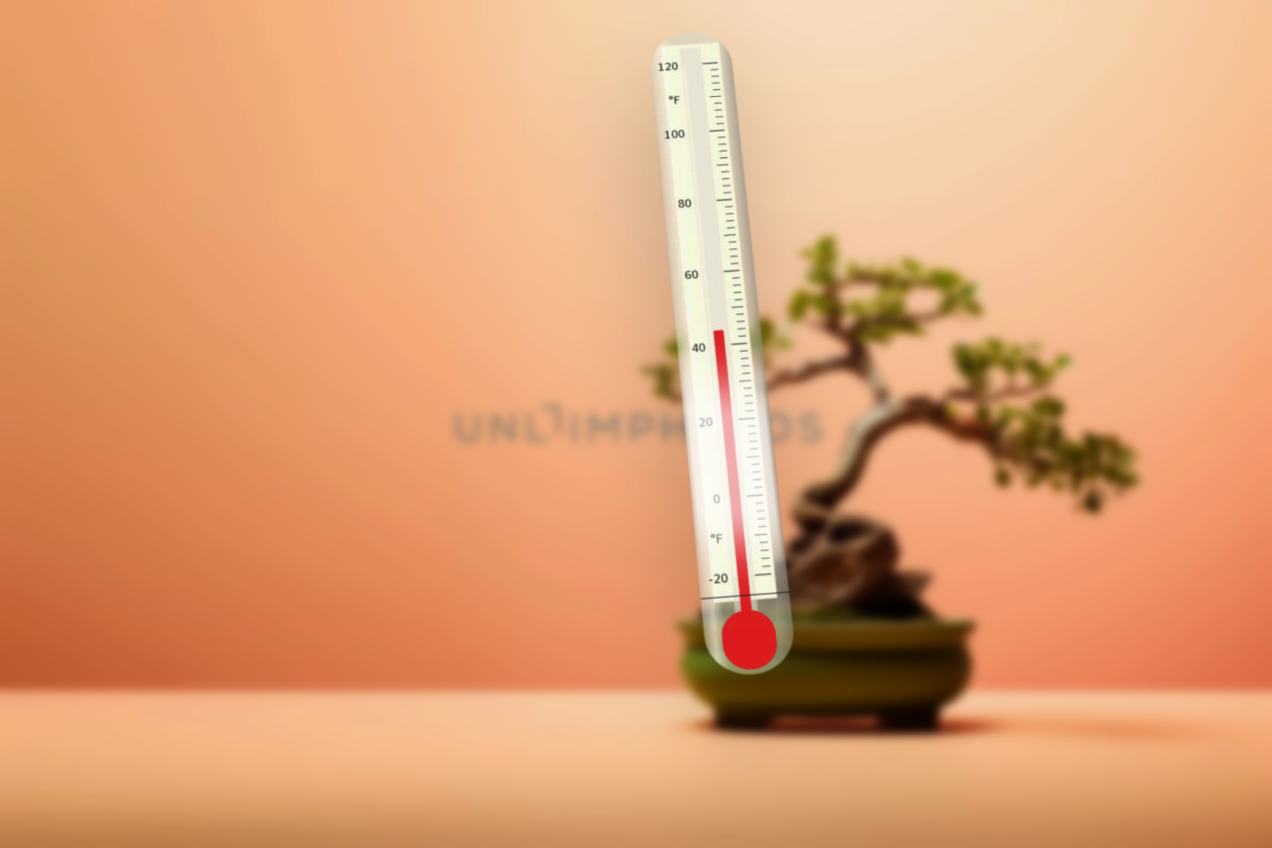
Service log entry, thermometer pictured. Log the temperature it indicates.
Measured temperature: 44 °F
